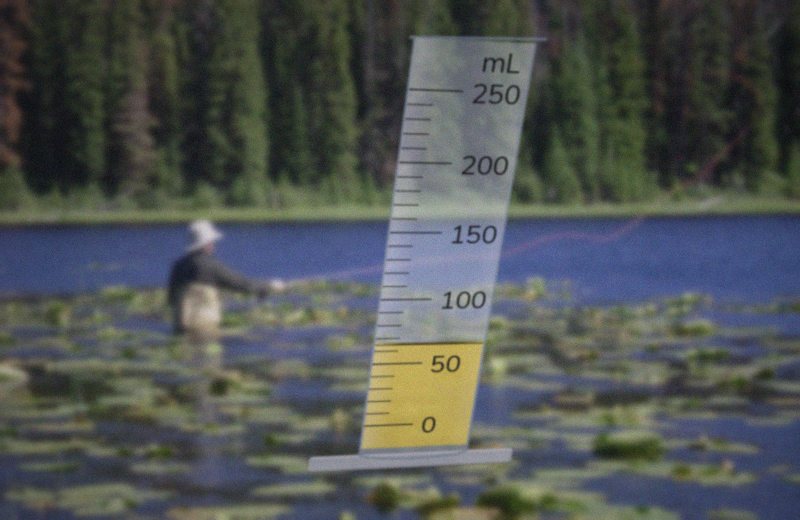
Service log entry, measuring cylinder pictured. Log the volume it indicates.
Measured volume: 65 mL
